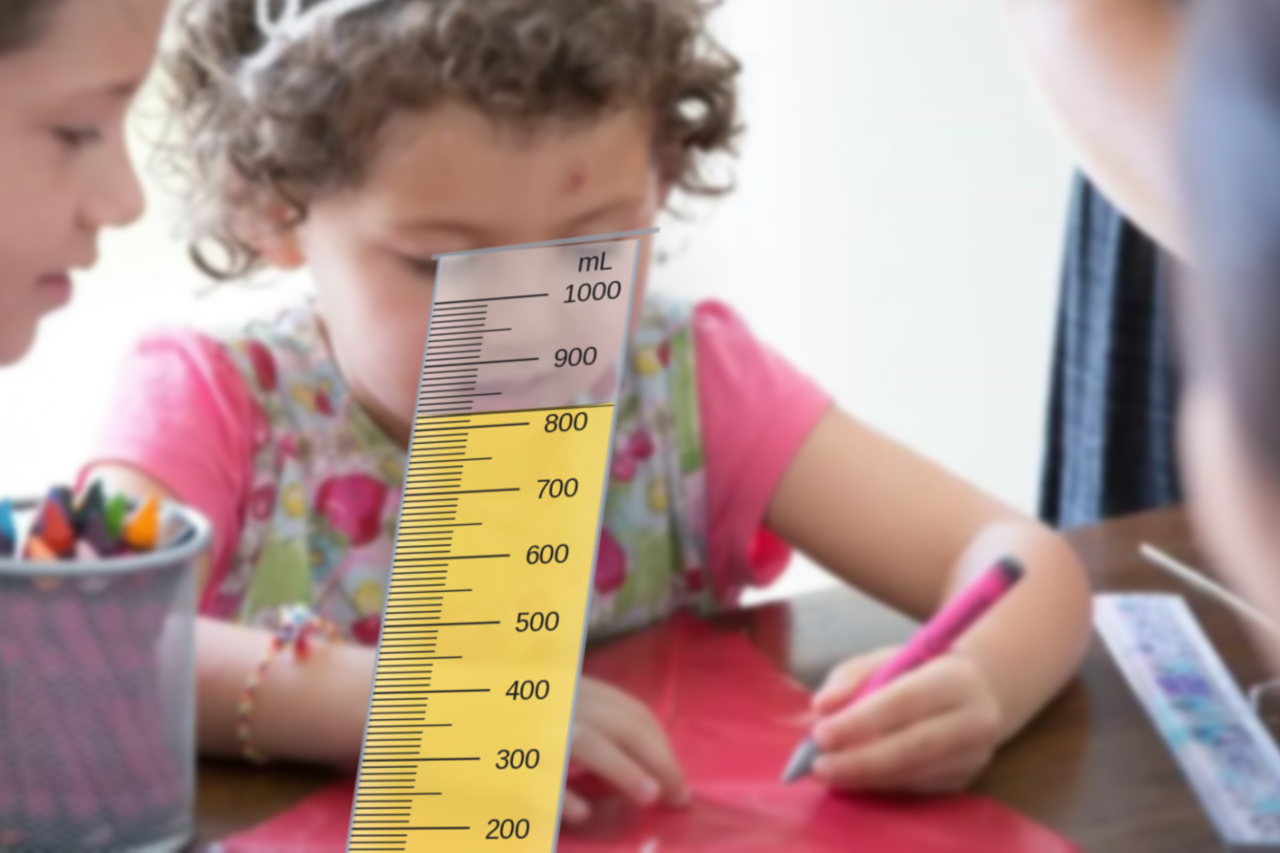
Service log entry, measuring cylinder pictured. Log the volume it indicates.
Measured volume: 820 mL
